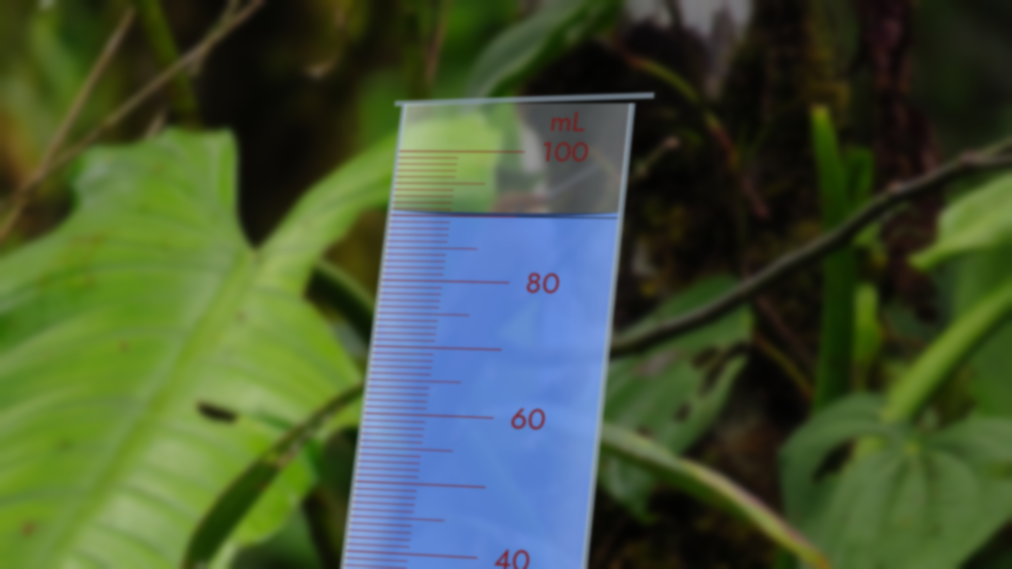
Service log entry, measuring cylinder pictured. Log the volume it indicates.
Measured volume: 90 mL
